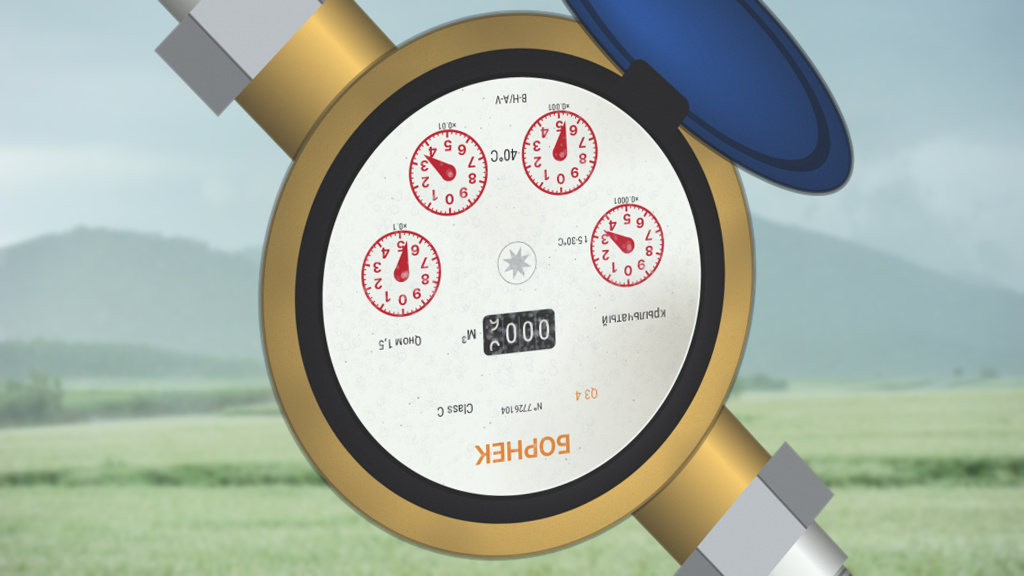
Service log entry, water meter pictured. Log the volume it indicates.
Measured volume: 5.5353 m³
